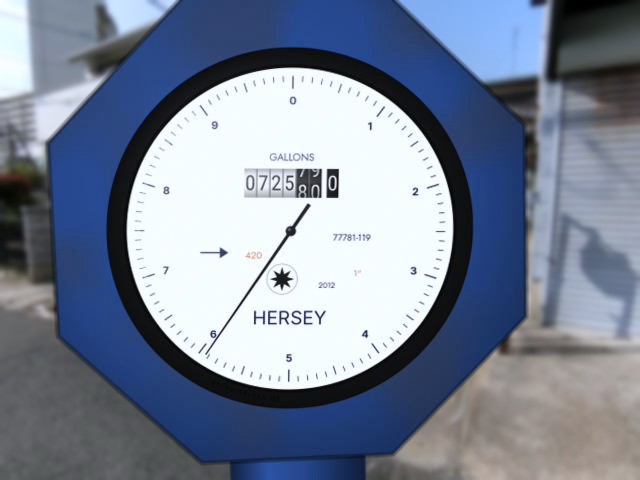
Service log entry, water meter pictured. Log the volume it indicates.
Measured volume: 725795.9 gal
